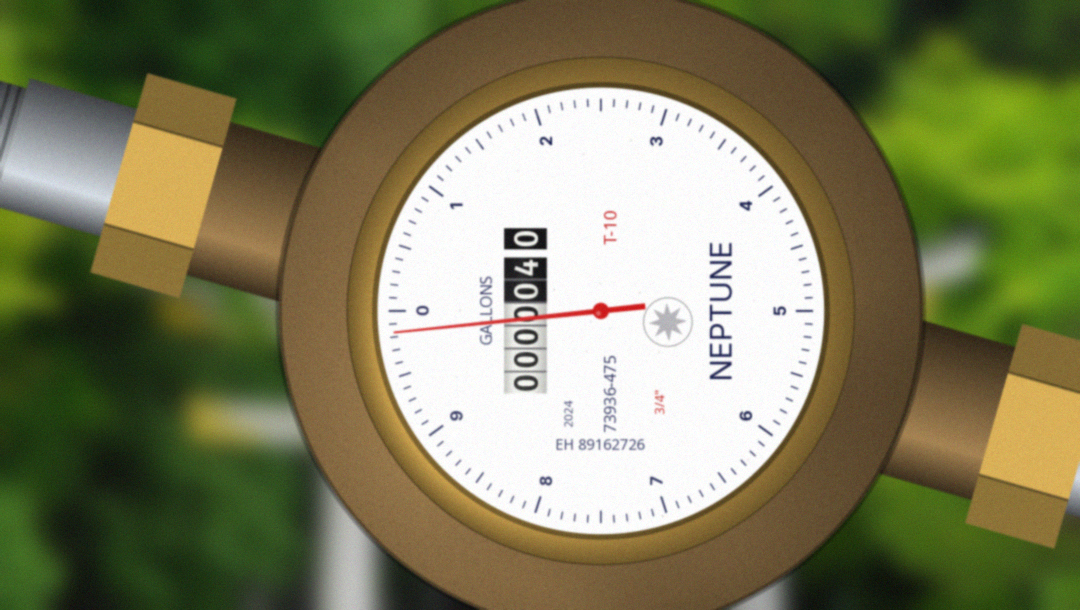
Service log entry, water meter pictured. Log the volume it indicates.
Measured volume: 39.8 gal
